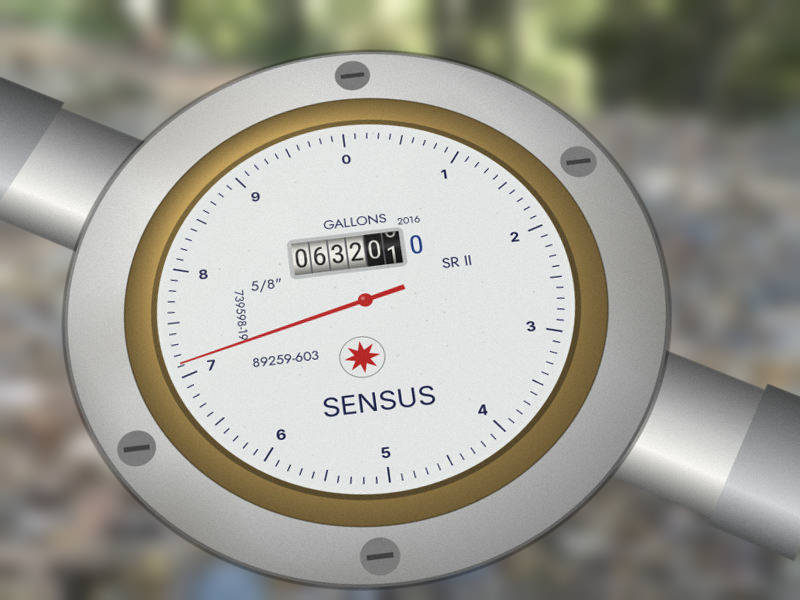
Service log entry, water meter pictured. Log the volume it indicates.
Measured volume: 632007.1 gal
